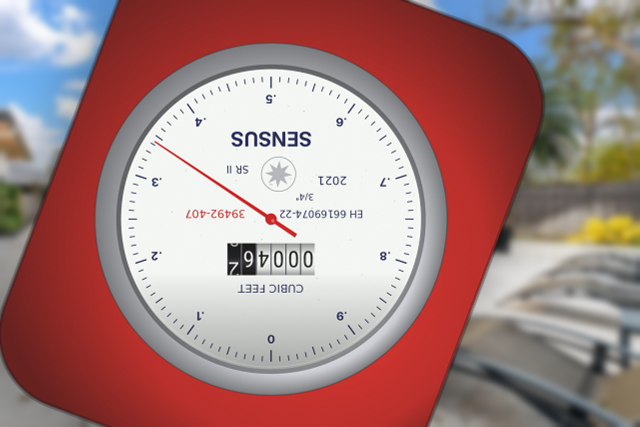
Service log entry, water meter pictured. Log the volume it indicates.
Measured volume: 462.34 ft³
